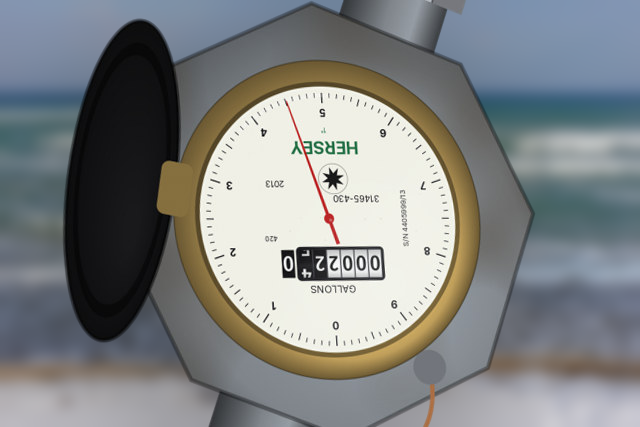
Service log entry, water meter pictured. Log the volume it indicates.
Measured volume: 2244.5 gal
